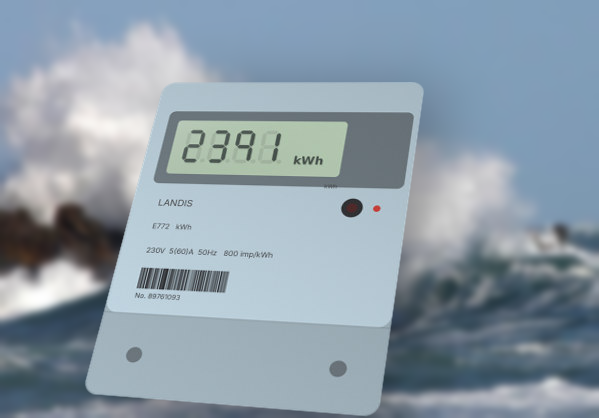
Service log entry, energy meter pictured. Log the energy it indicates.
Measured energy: 2391 kWh
